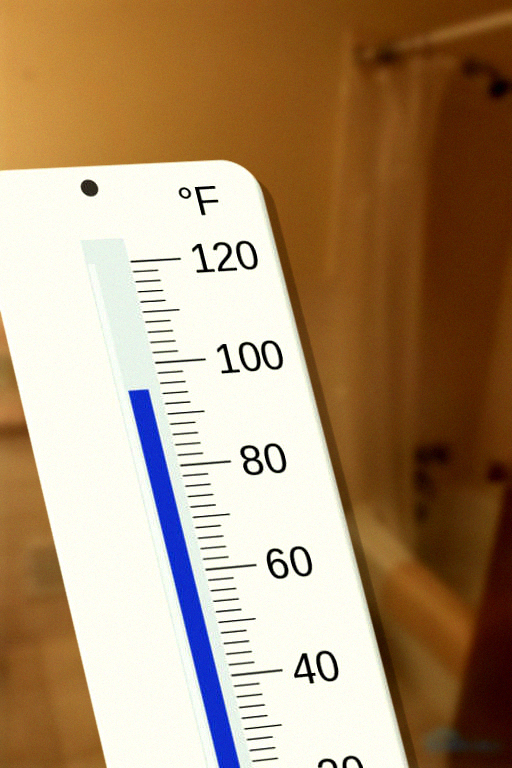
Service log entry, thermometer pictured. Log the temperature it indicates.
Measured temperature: 95 °F
